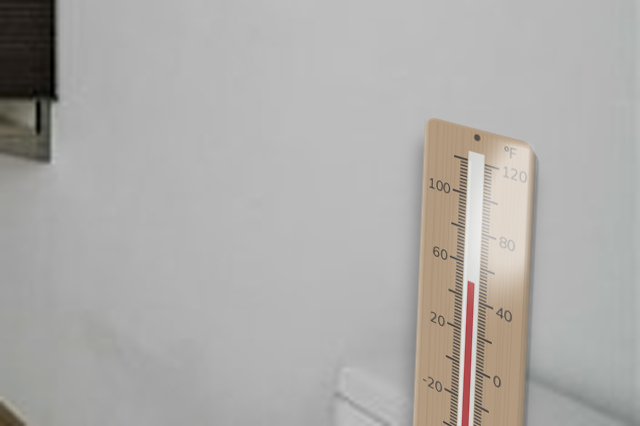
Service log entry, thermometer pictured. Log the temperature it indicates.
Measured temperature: 50 °F
